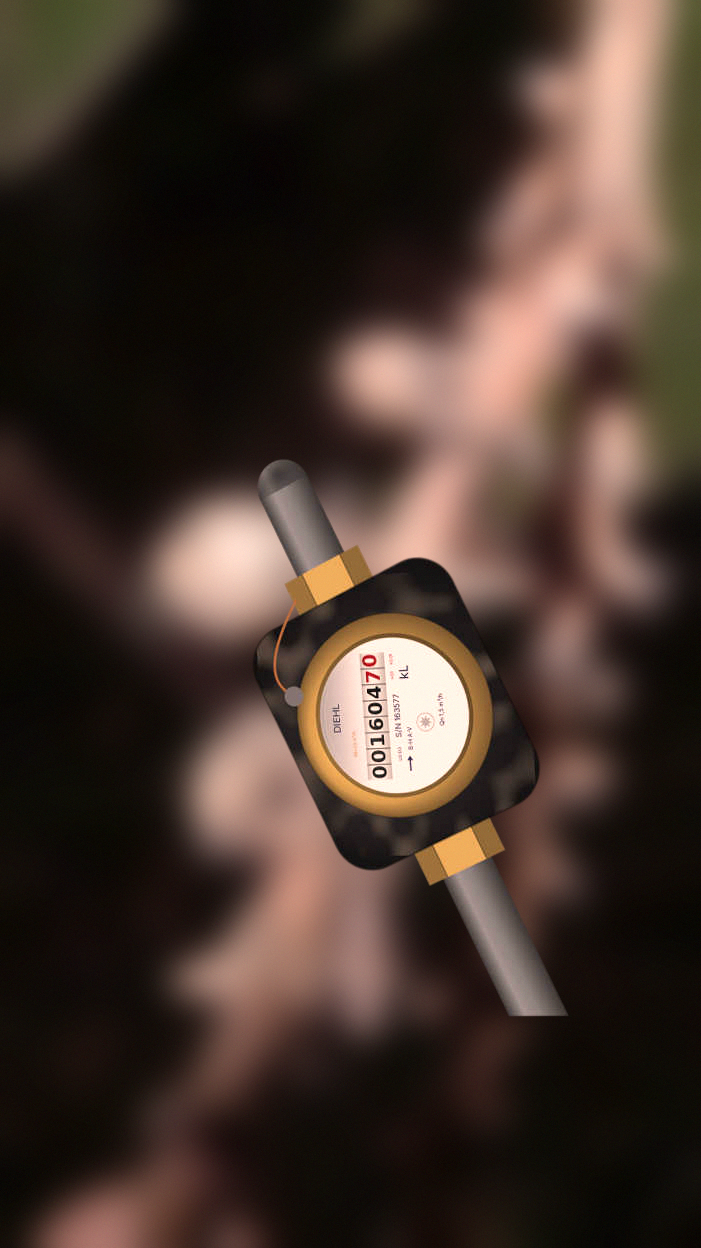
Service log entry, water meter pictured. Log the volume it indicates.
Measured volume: 1604.70 kL
